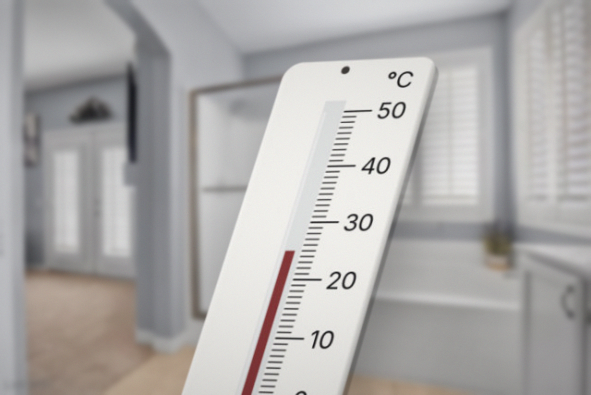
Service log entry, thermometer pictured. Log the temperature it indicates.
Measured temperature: 25 °C
